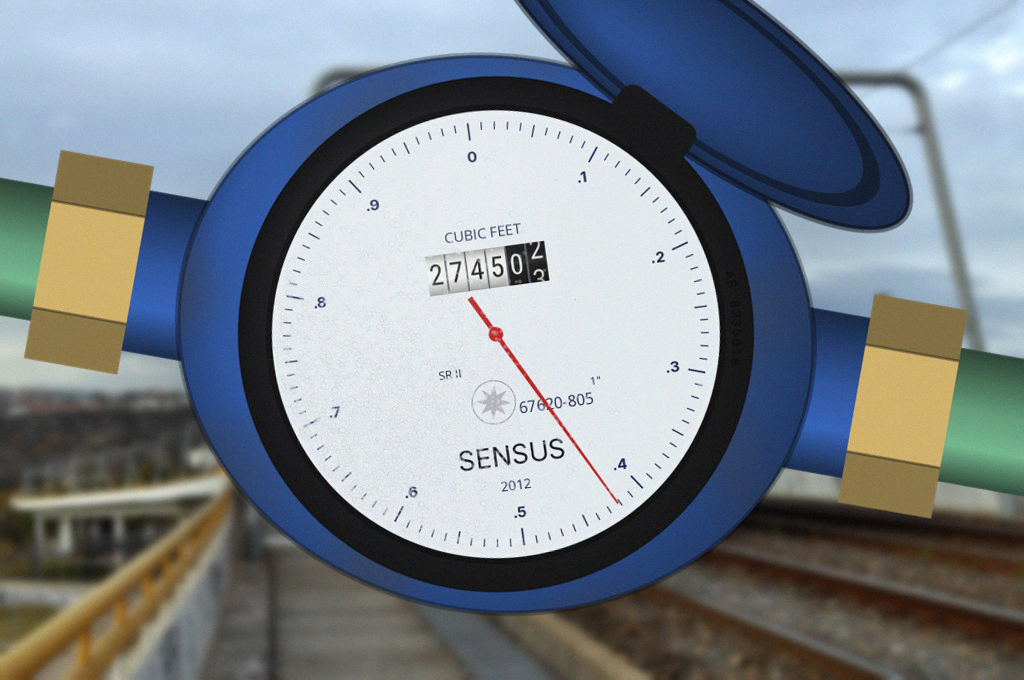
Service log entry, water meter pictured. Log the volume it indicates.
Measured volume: 274502.42 ft³
